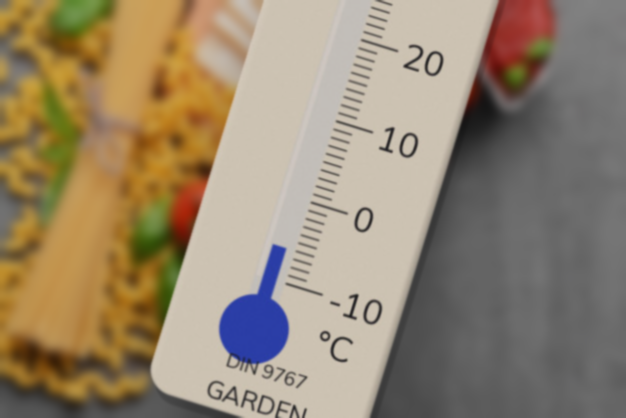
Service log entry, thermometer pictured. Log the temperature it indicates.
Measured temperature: -6 °C
